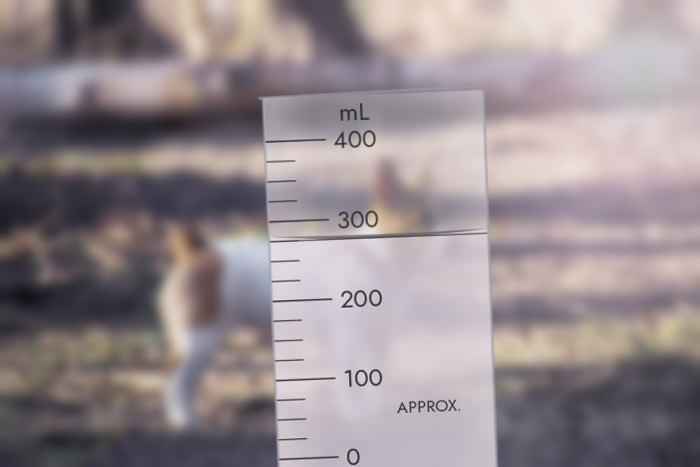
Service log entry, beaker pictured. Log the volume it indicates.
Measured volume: 275 mL
